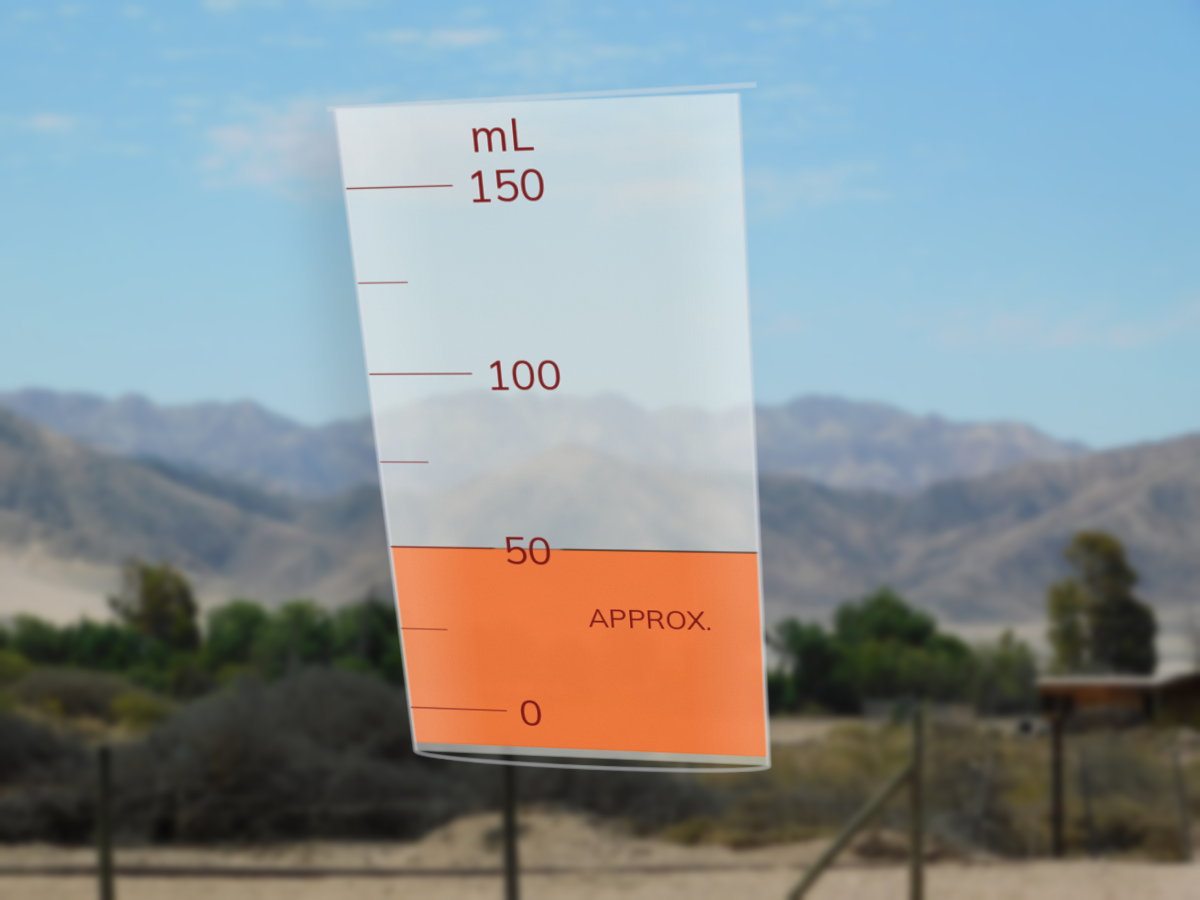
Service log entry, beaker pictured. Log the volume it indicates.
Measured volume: 50 mL
